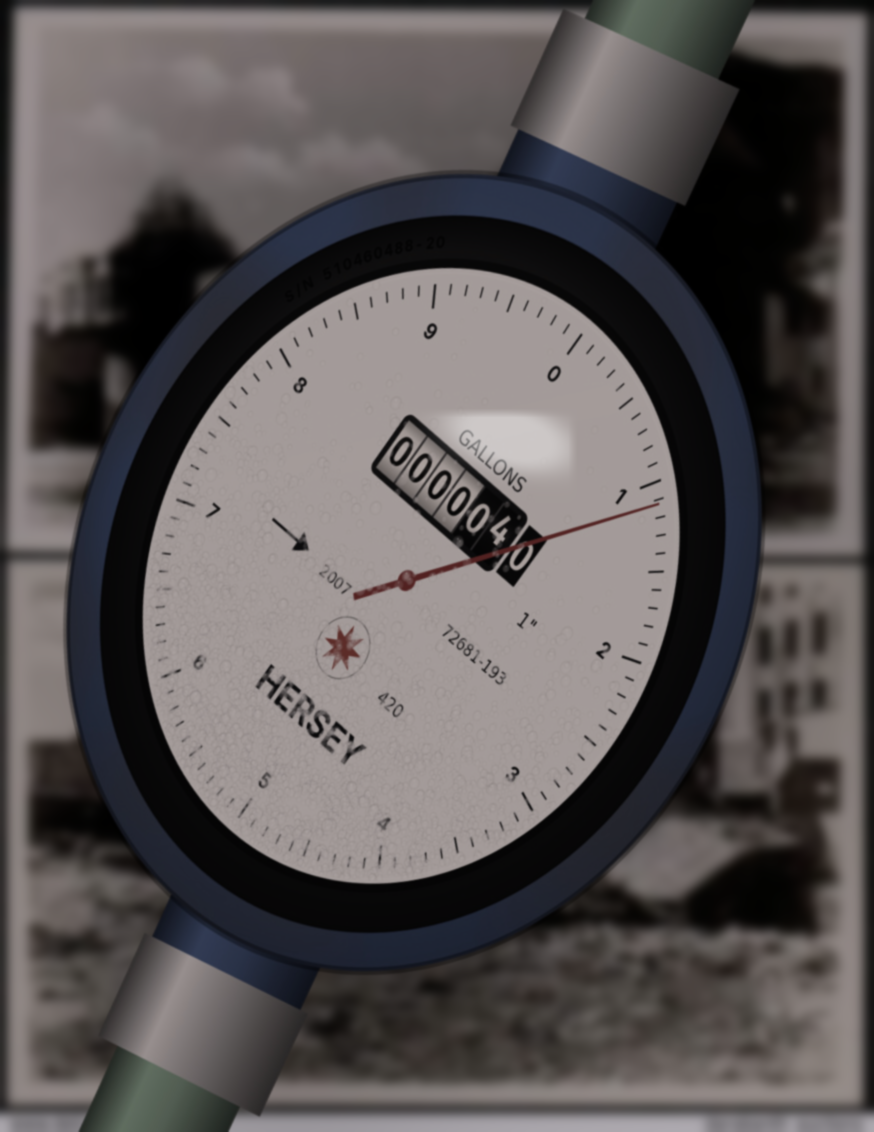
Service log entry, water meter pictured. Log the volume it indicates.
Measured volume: 41.1 gal
